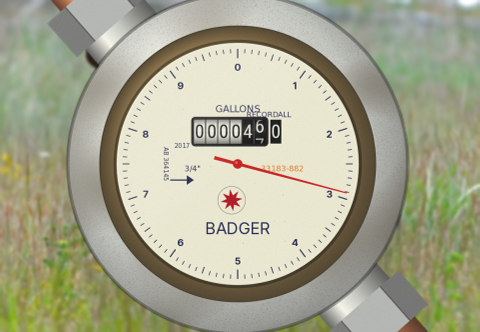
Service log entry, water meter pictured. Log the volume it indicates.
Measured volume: 462.9 gal
